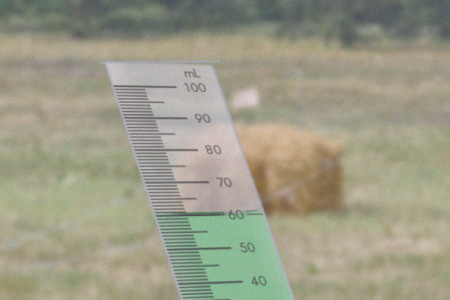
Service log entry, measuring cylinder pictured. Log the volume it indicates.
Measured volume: 60 mL
